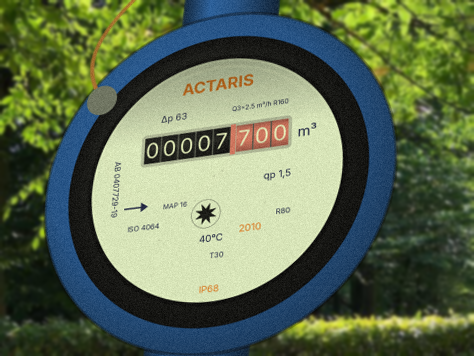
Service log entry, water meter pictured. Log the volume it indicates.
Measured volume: 7.700 m³
